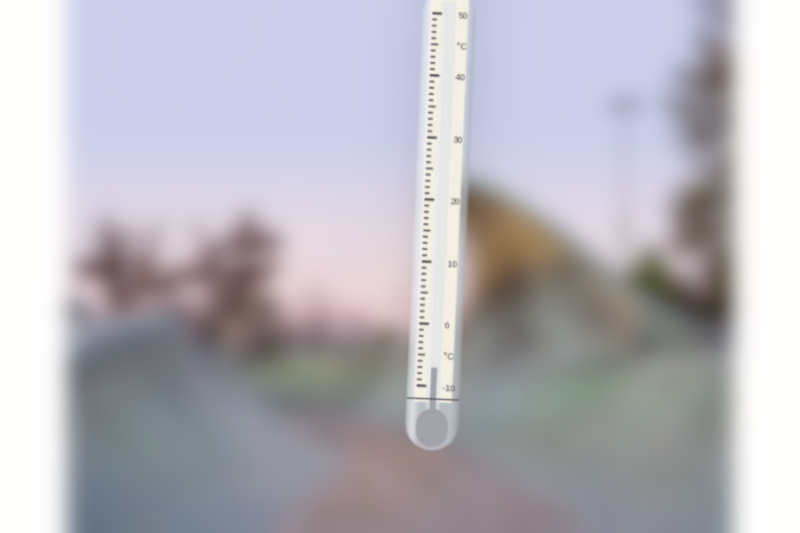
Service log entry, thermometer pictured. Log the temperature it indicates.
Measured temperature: -7 °C
